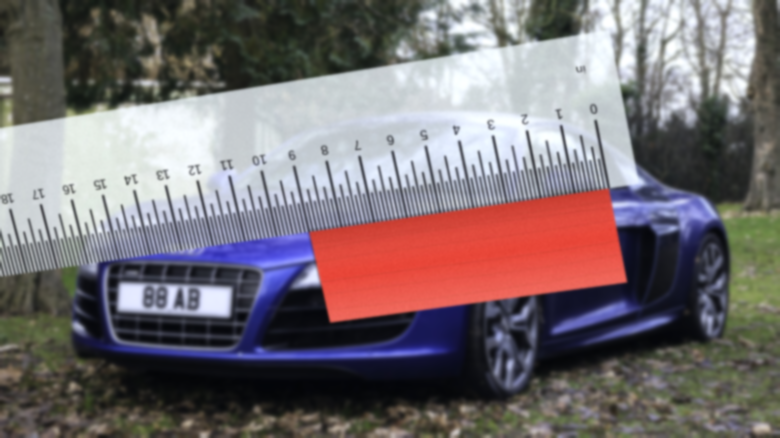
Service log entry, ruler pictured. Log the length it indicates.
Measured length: 9 in
